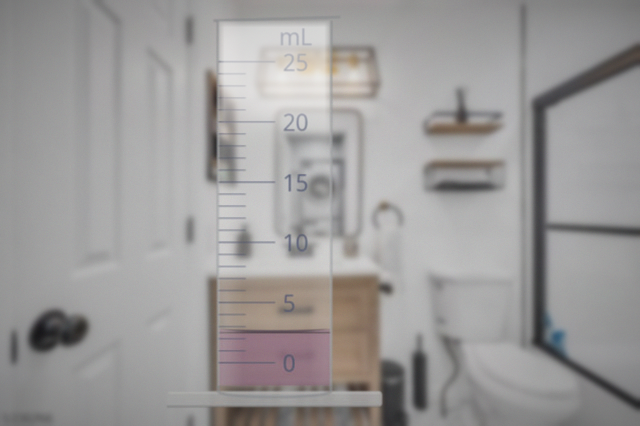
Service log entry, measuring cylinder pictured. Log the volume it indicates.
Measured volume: 2.5 mL
